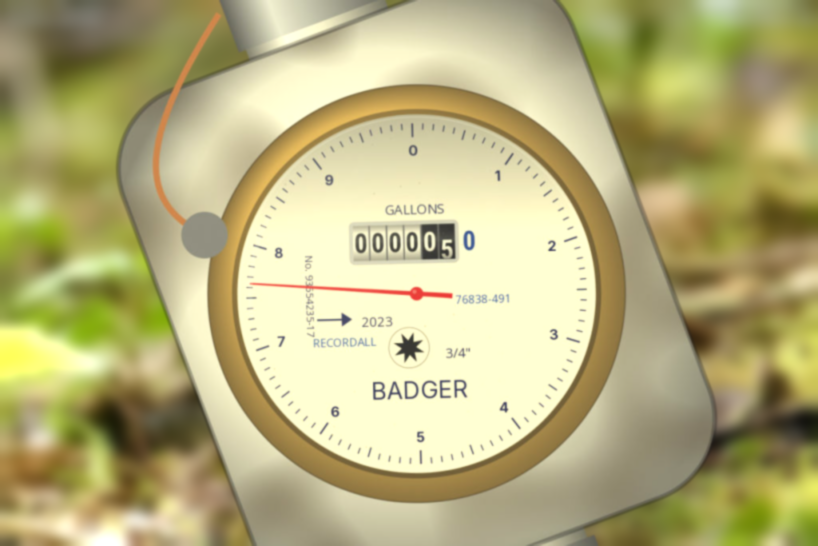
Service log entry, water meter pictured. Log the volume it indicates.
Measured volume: 47.6 gal
